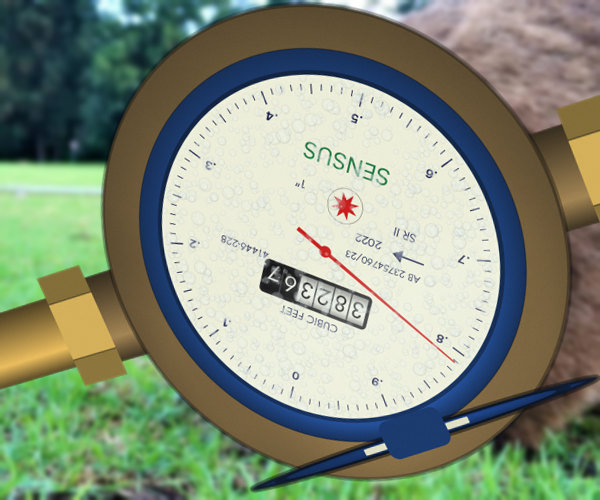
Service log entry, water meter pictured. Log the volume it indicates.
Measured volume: 382366.81 ft³
